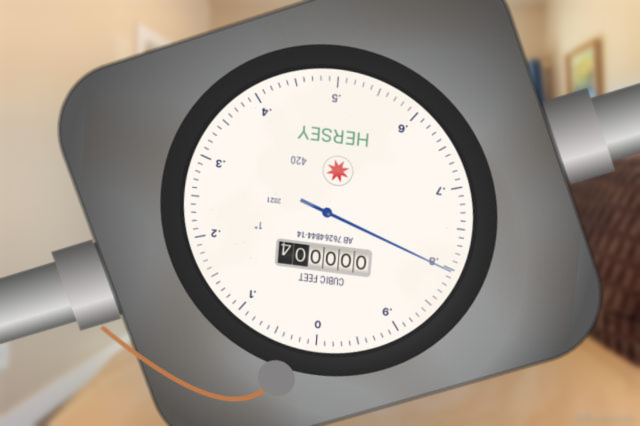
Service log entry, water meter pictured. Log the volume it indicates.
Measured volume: 3.80 ft³
